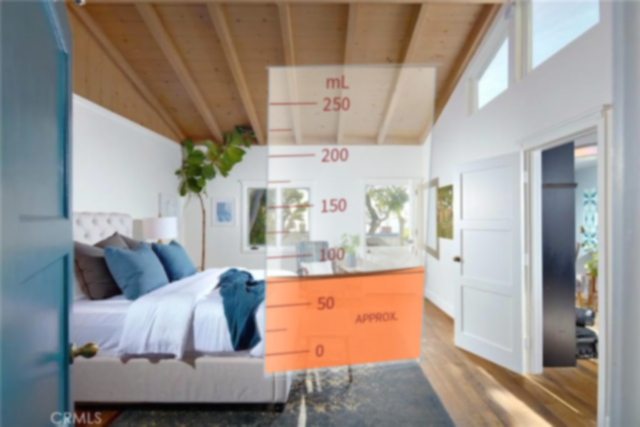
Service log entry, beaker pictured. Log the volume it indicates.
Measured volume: 75 mL
